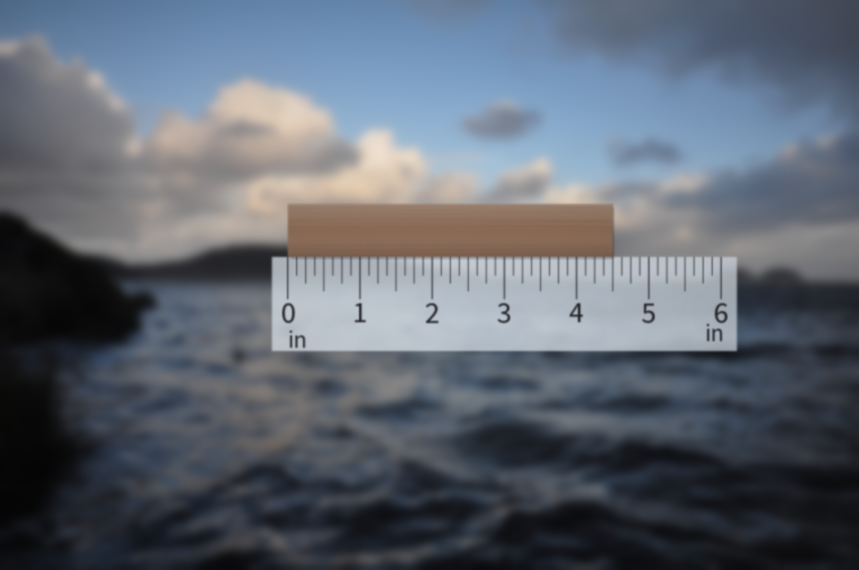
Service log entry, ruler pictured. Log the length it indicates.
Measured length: 4.5 in
